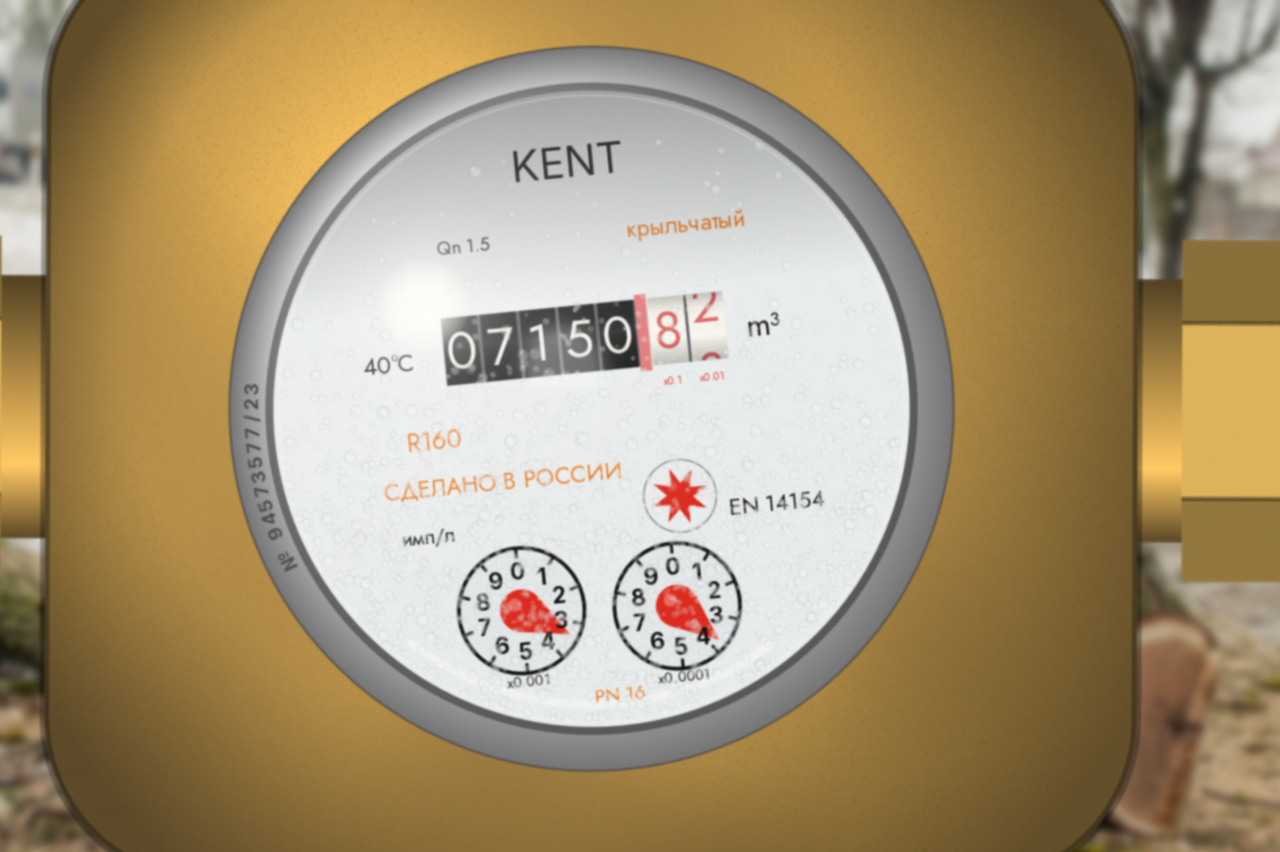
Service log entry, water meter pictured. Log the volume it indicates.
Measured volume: 7150.8233 m³
